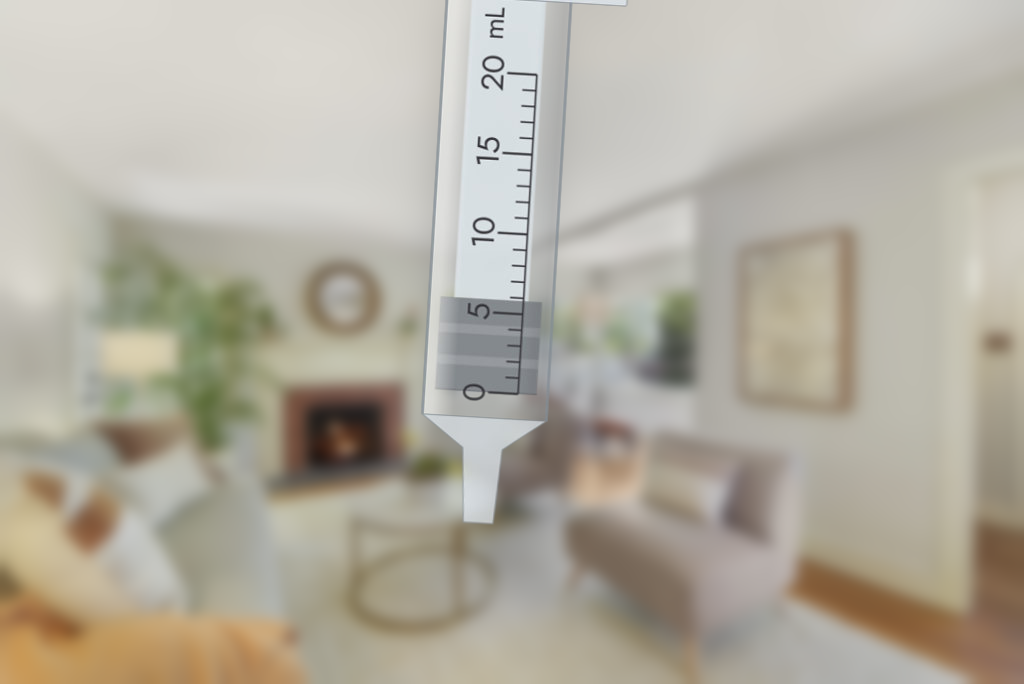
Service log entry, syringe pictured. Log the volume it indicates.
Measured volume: 0 mL
